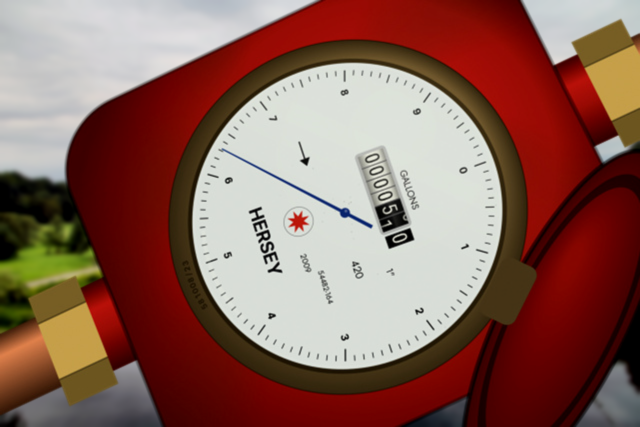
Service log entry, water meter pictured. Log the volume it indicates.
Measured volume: 506.3 gal
